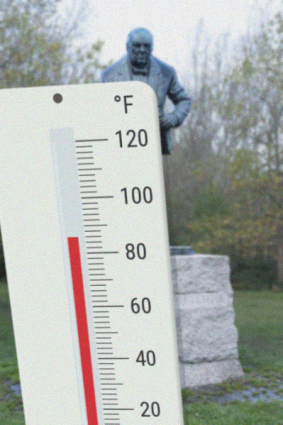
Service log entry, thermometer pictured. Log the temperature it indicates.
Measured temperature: 86 °F
